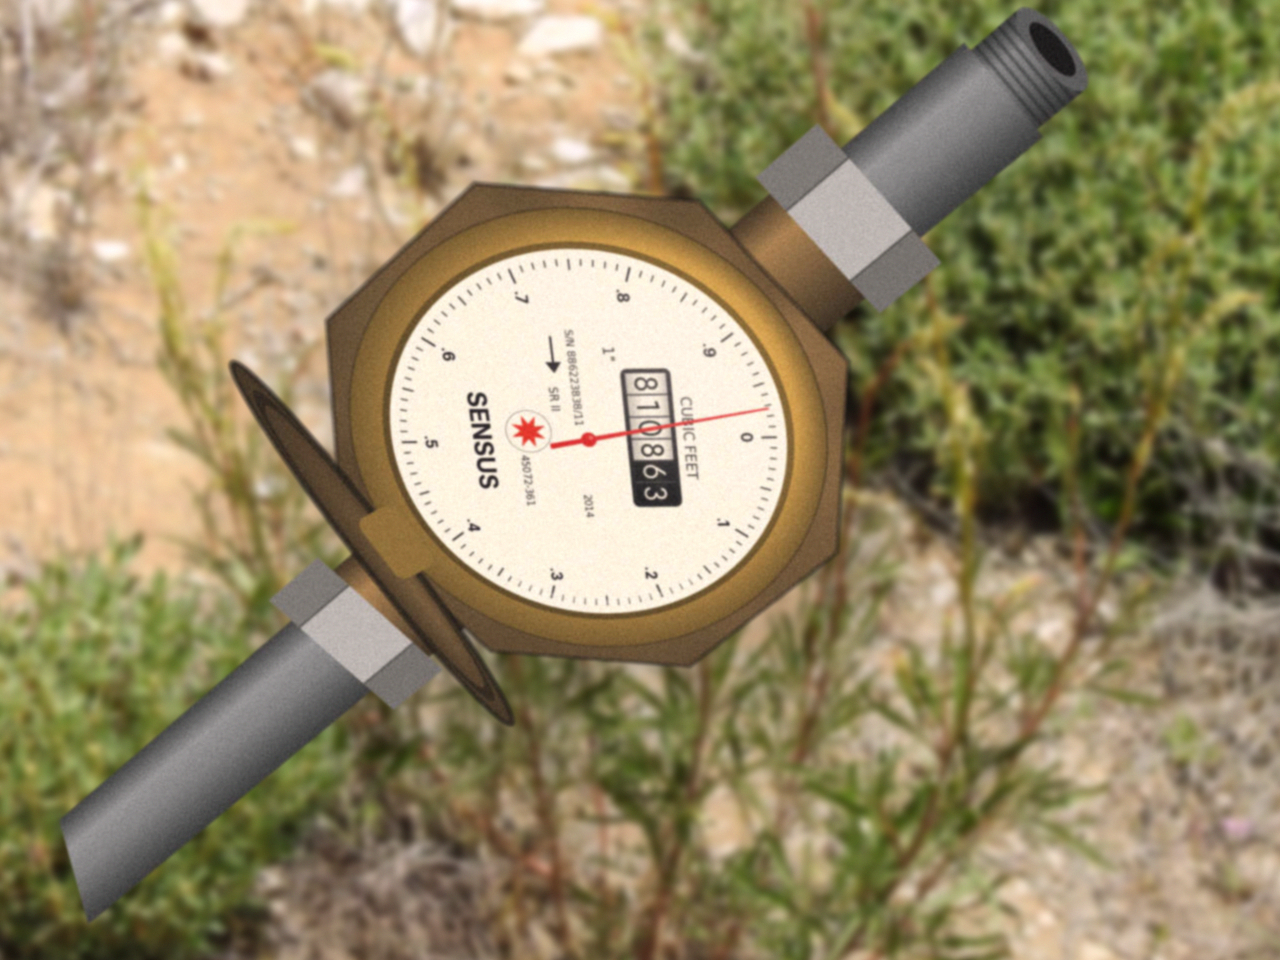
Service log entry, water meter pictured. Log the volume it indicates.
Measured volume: 810862.97 ft³
